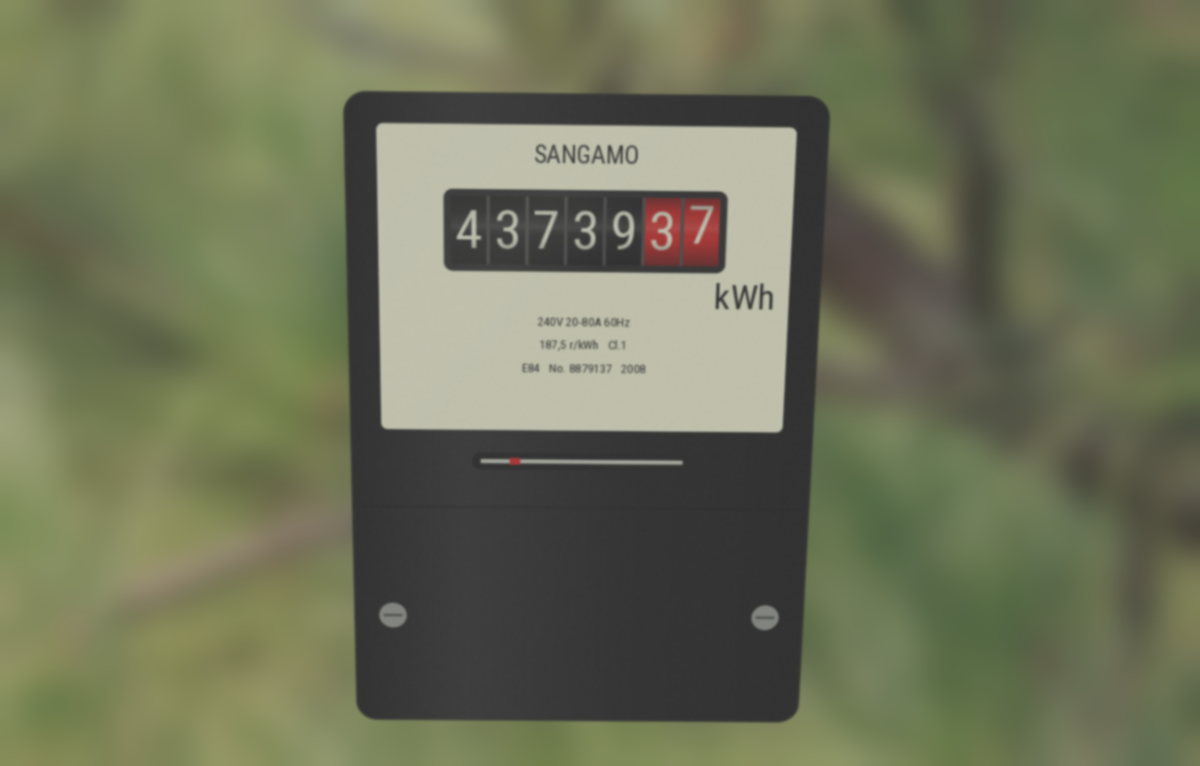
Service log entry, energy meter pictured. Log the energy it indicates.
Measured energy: 43739.37 kWh
